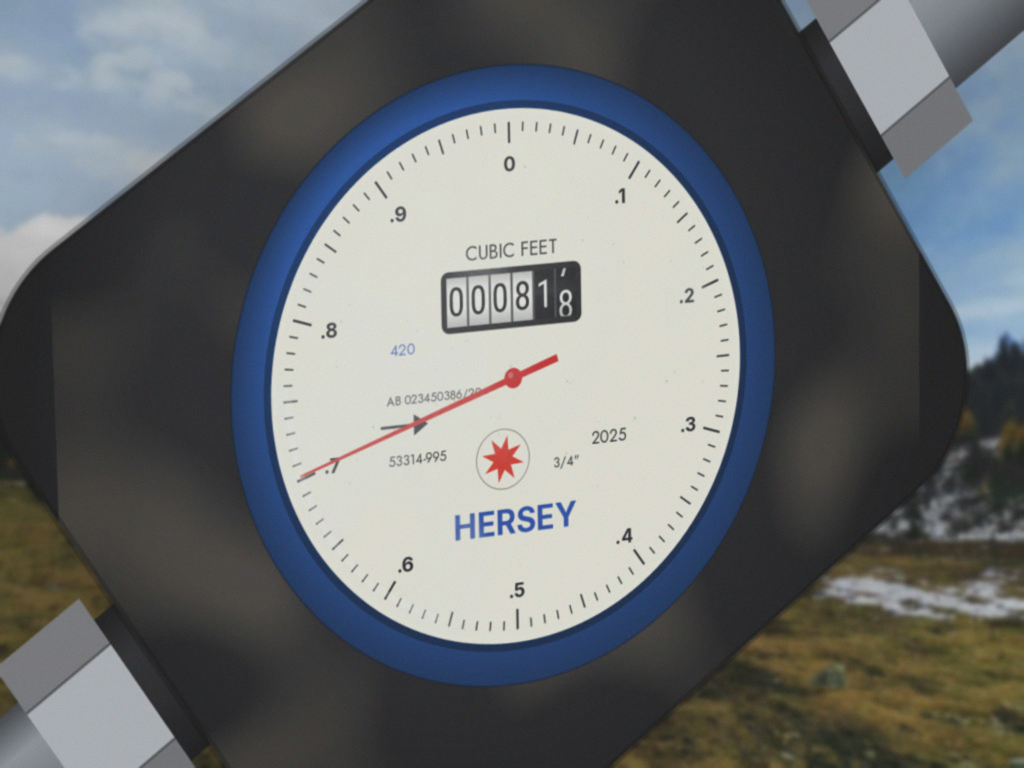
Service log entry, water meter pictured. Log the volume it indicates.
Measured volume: 817.70 ft³
